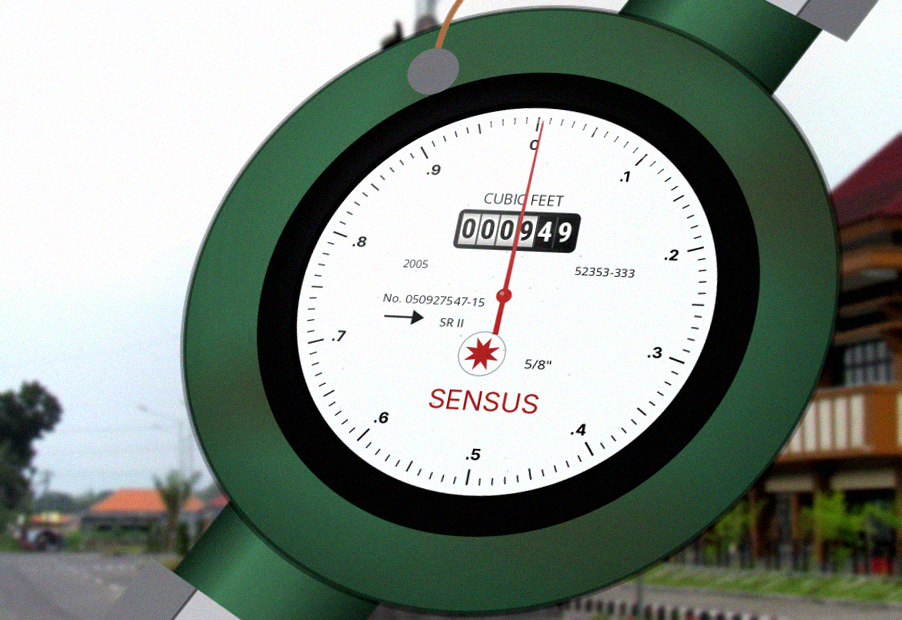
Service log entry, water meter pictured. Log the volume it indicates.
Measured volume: 949.00 ft³
